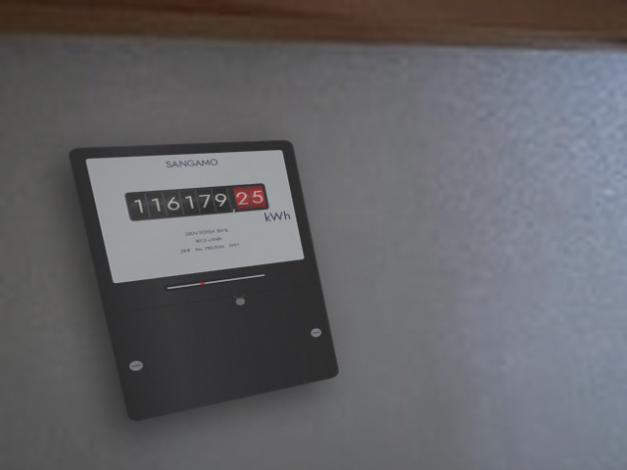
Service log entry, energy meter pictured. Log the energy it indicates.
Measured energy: 116179.25 kWh
